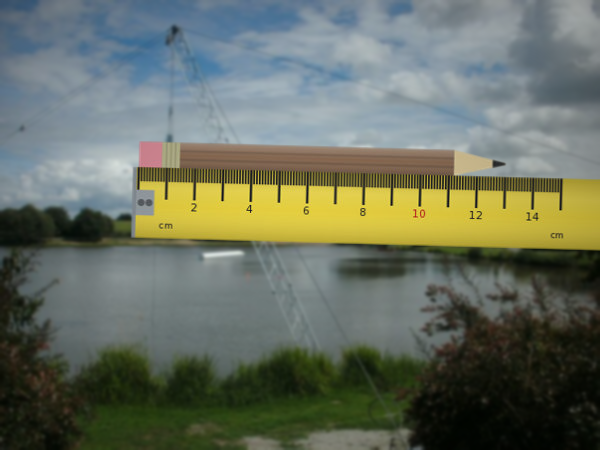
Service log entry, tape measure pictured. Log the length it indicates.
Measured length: 13 cm
